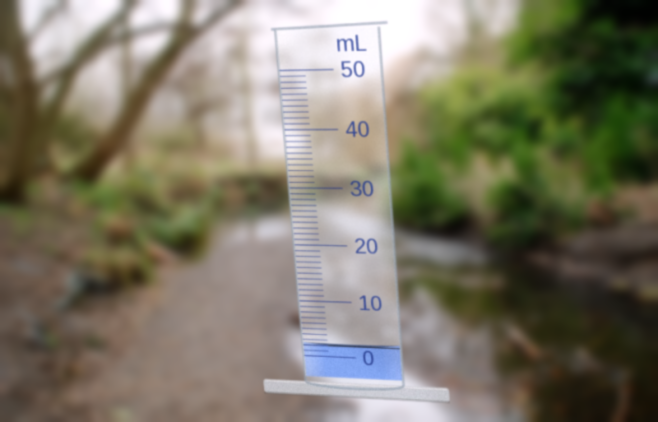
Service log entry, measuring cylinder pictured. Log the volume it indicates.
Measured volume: 2 mL
